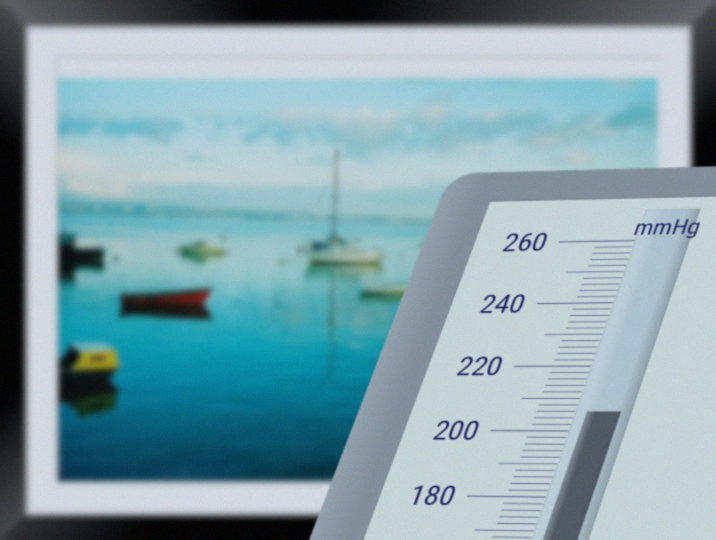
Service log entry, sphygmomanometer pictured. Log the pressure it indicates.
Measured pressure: 206 mmHg
